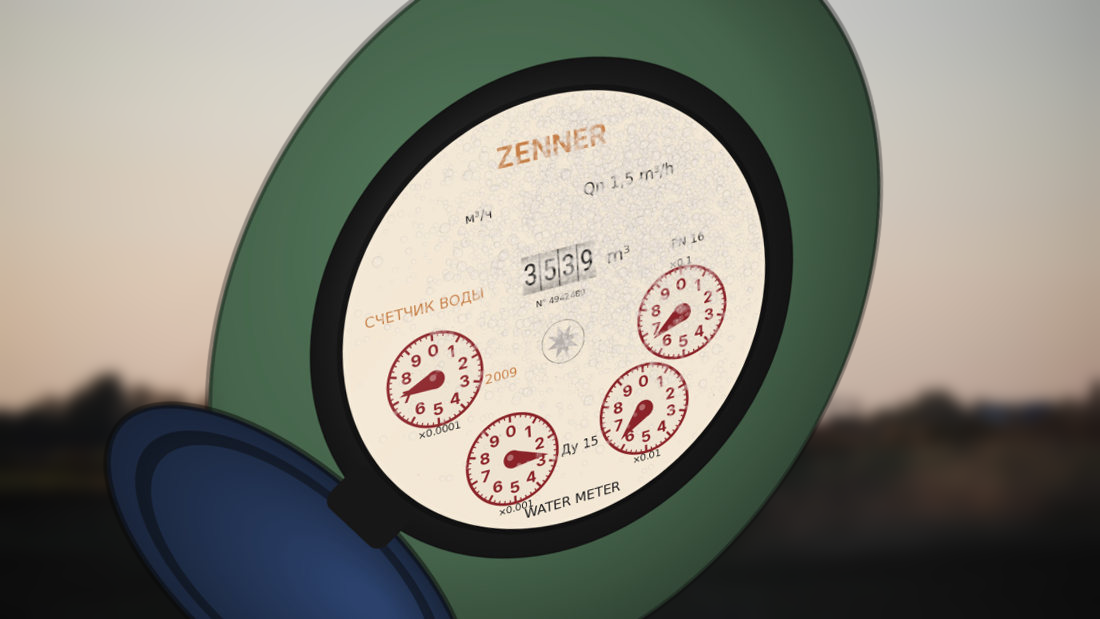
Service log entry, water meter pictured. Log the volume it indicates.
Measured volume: 3539.6627 m³
